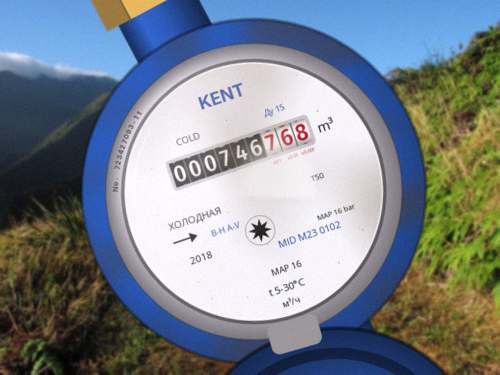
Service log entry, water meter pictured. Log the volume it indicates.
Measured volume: 746.768 m³
